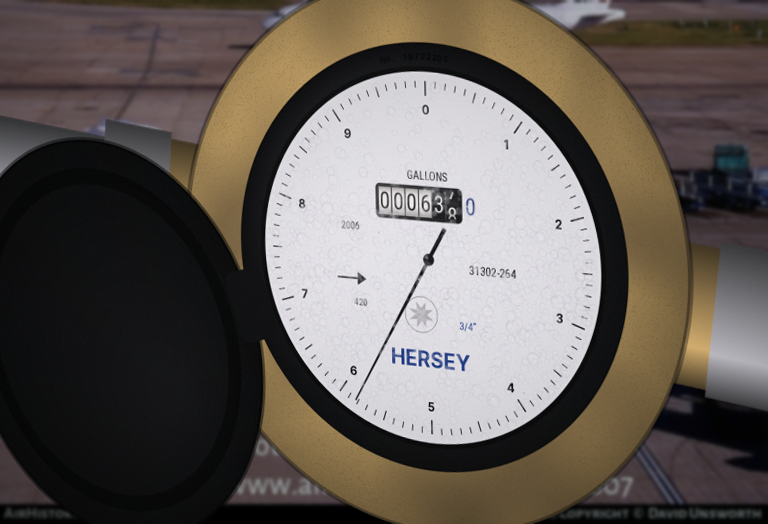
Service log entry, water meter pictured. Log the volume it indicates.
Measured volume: 6375.8 gal
